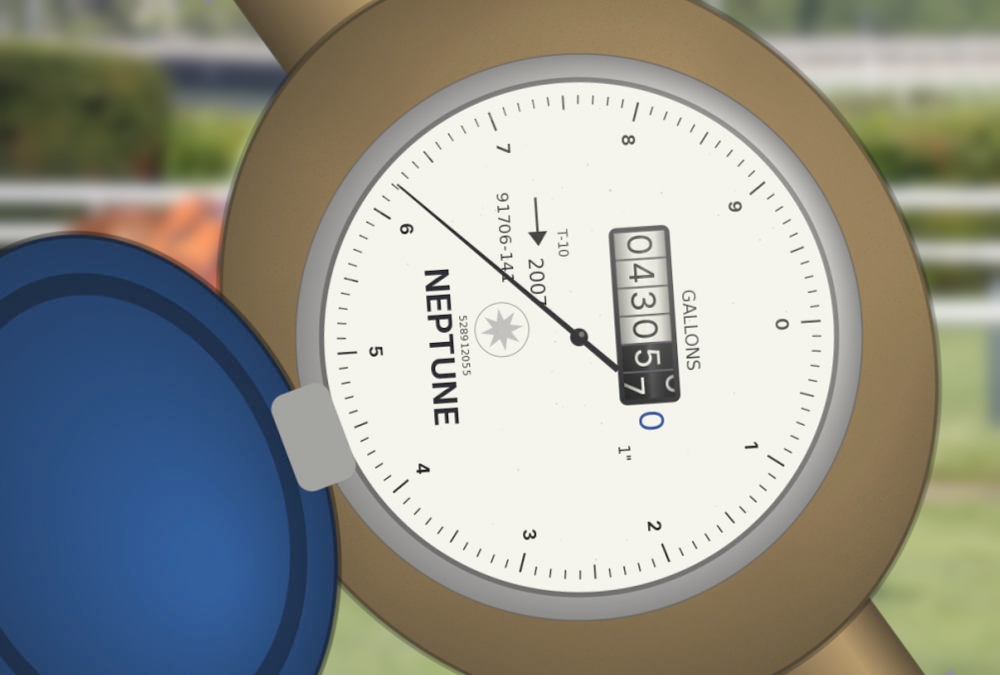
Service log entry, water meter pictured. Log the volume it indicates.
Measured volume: 430566.2 gal
